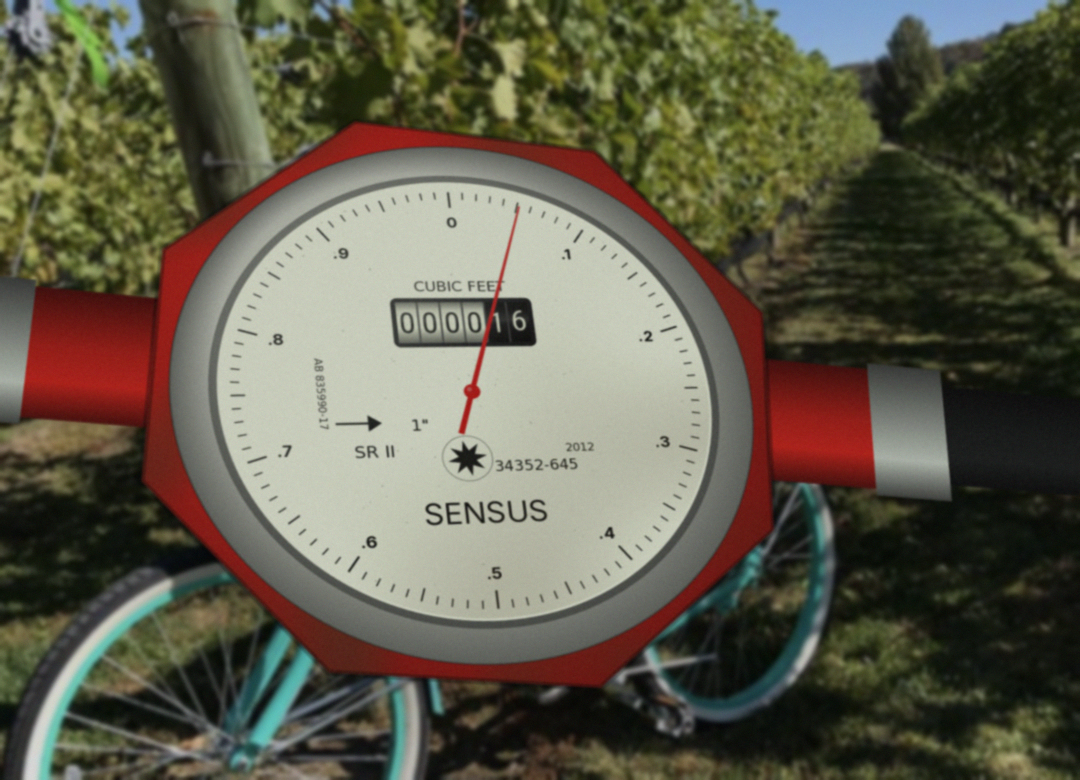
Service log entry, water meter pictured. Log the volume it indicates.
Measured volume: 16.05 ft³
